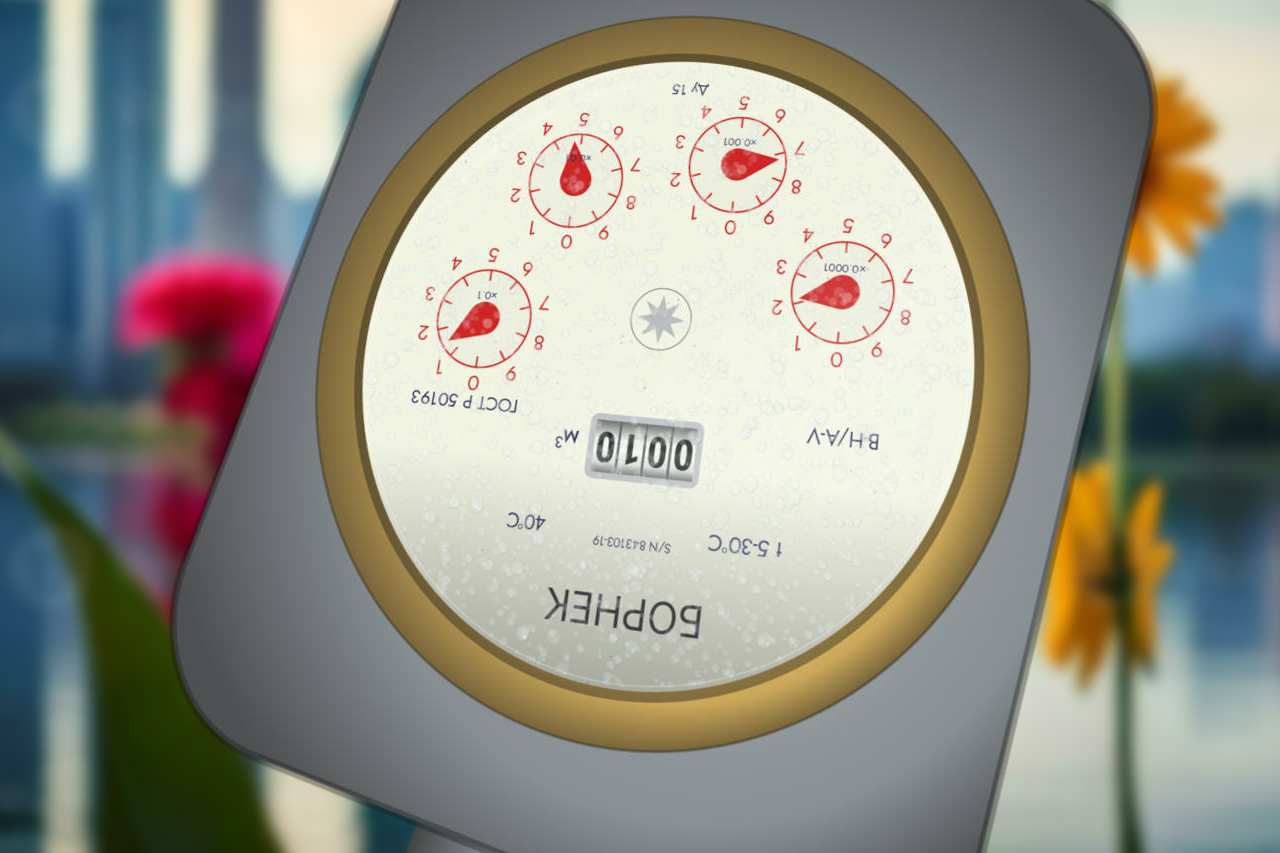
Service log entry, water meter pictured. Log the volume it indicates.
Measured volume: 10.1472 m³
